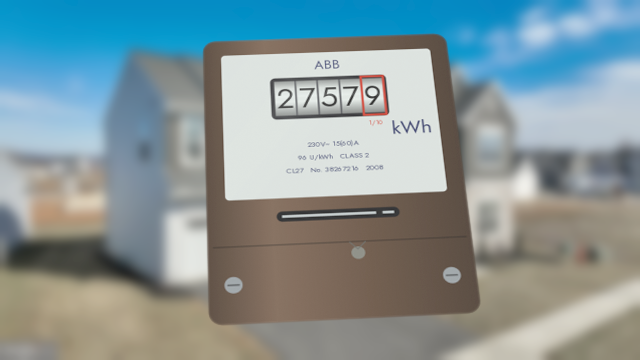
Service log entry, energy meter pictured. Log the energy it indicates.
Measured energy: 2757.9 kWh
